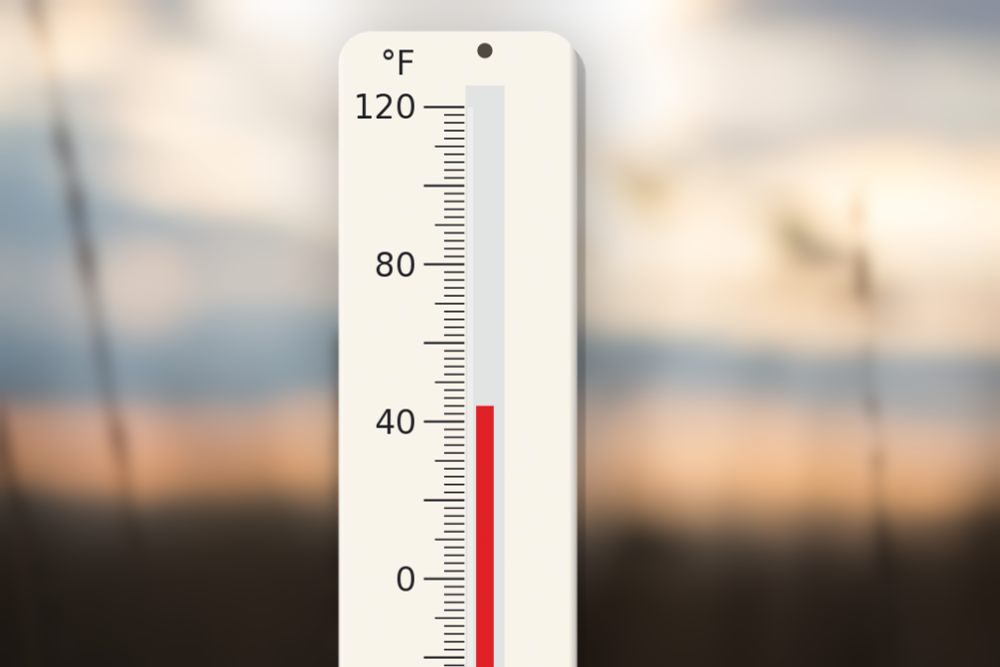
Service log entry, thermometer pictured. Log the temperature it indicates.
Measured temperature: 44 °F
